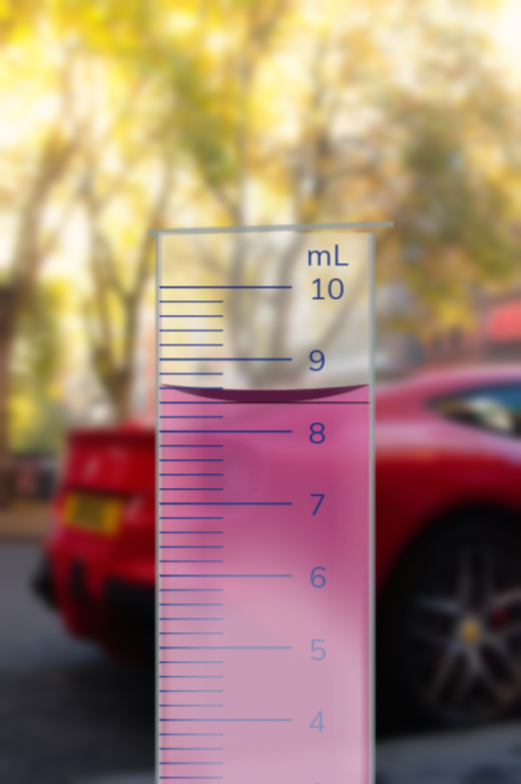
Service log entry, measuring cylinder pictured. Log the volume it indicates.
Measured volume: 8.4 mL
